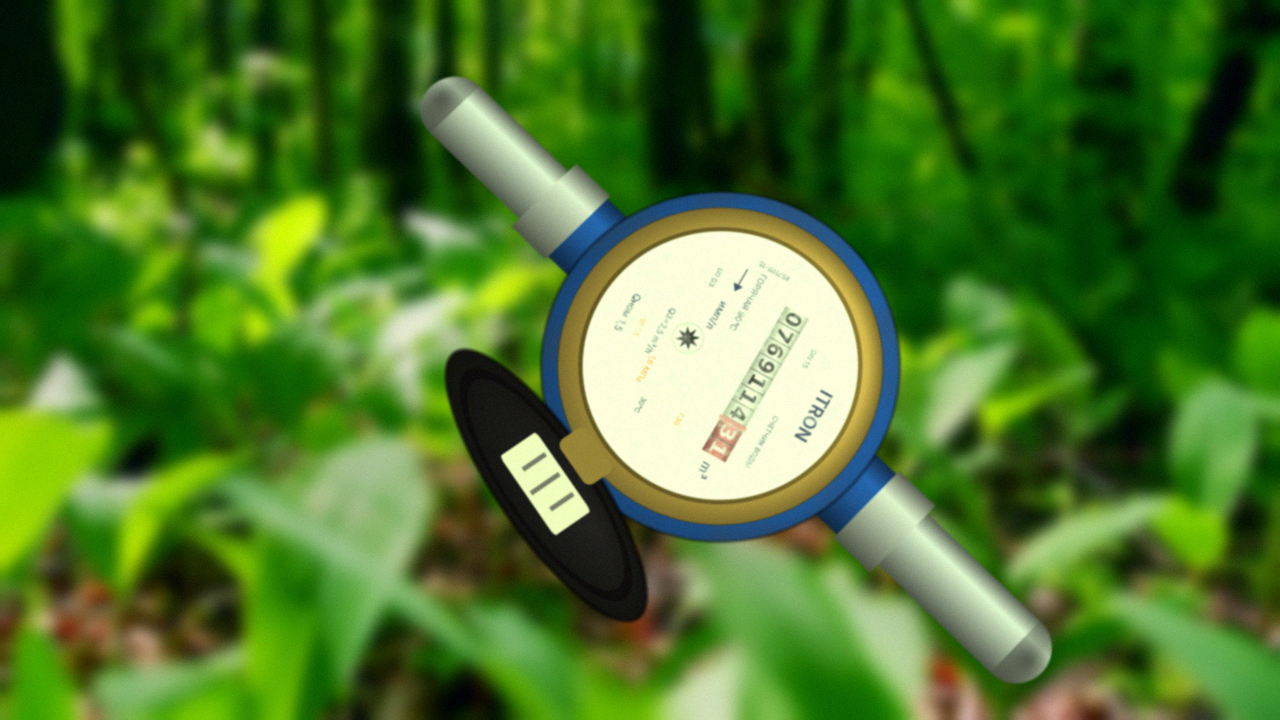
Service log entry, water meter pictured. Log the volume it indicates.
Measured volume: 769114.31 m³
